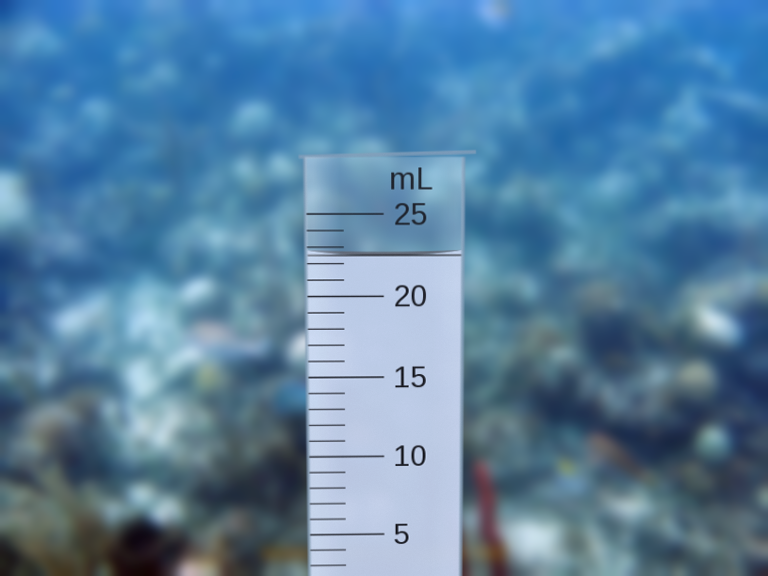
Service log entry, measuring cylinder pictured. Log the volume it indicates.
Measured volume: 22.5 mL
